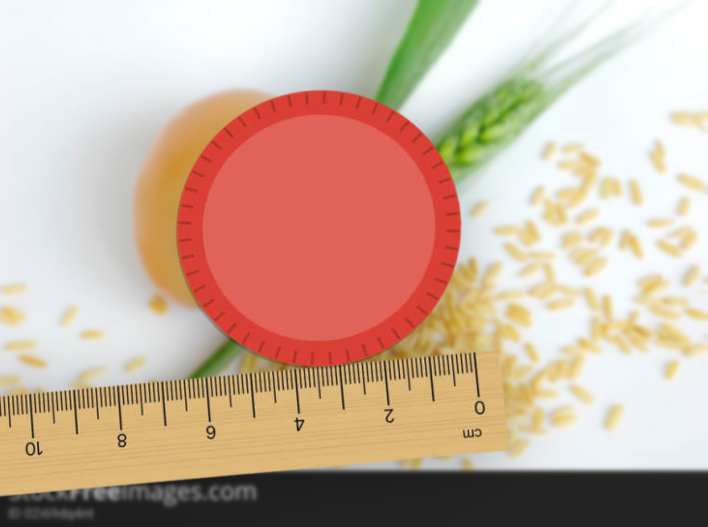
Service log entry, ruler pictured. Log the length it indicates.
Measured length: 6.4 cm
